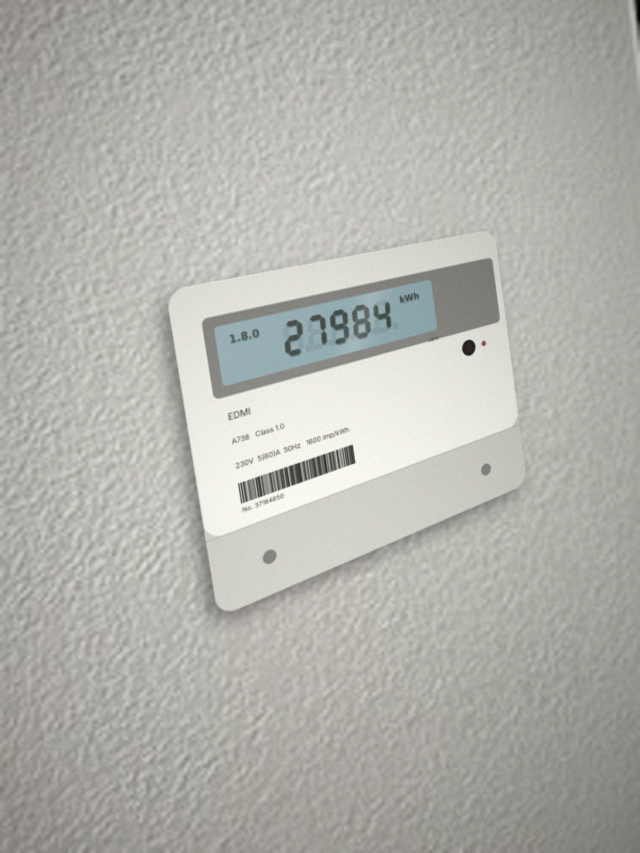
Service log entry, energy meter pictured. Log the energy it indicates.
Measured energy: 27984 kWh
